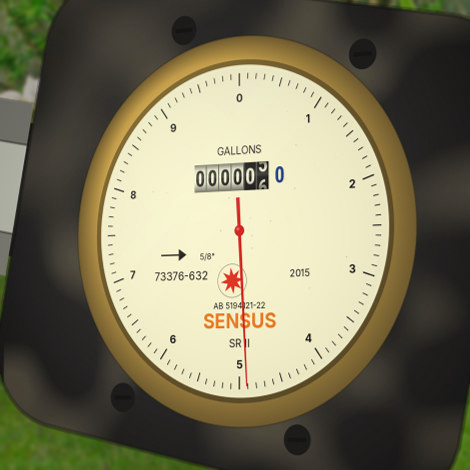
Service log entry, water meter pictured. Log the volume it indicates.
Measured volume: 54.9 gal
